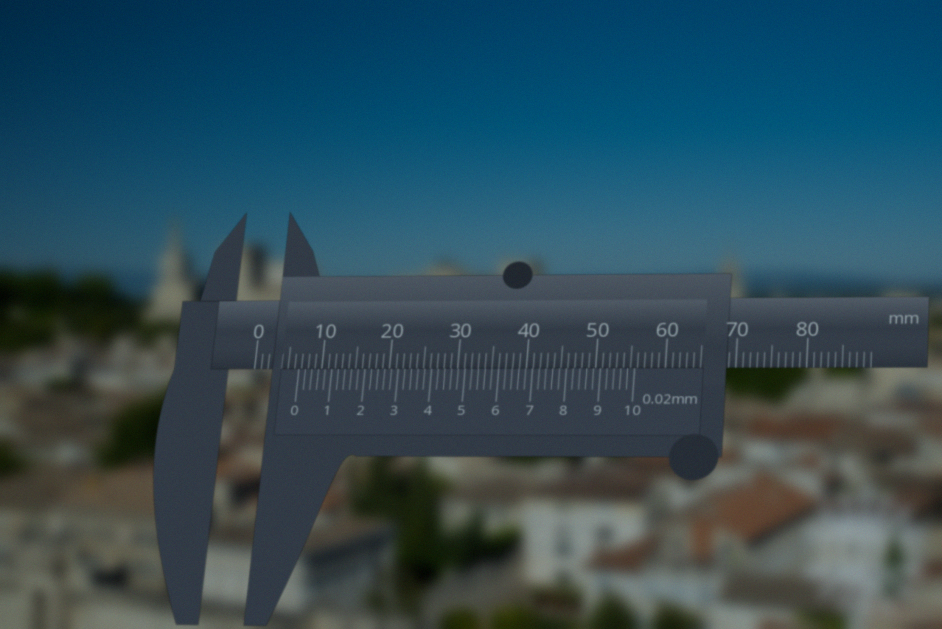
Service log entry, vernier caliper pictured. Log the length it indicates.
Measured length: 6.6 mm
